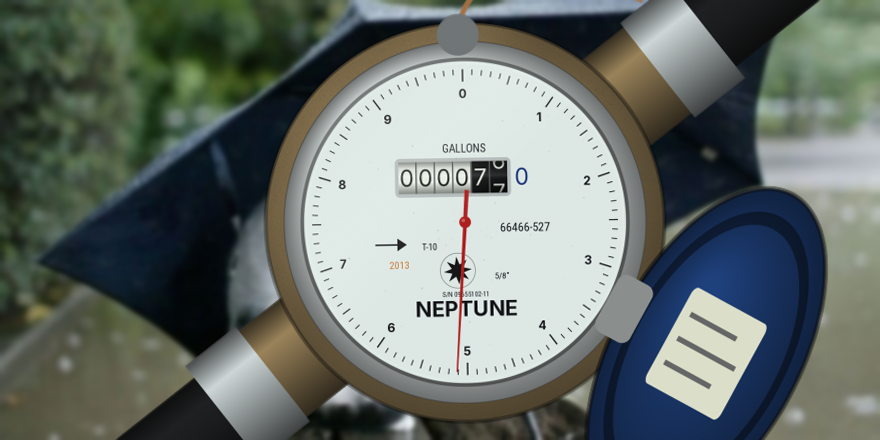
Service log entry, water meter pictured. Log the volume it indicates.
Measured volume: 765.1 gal
